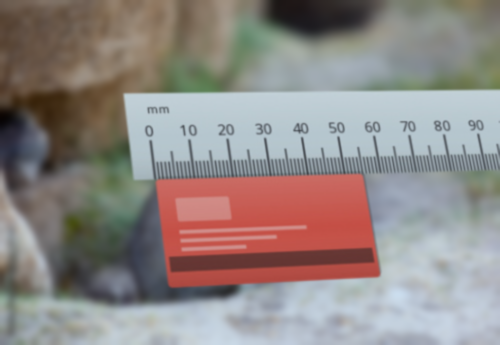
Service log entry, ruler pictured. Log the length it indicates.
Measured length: 55 mm
